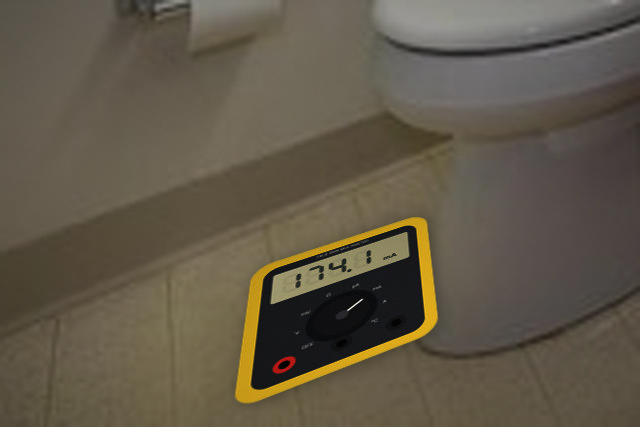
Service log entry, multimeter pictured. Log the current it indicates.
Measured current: 174.1 mA
